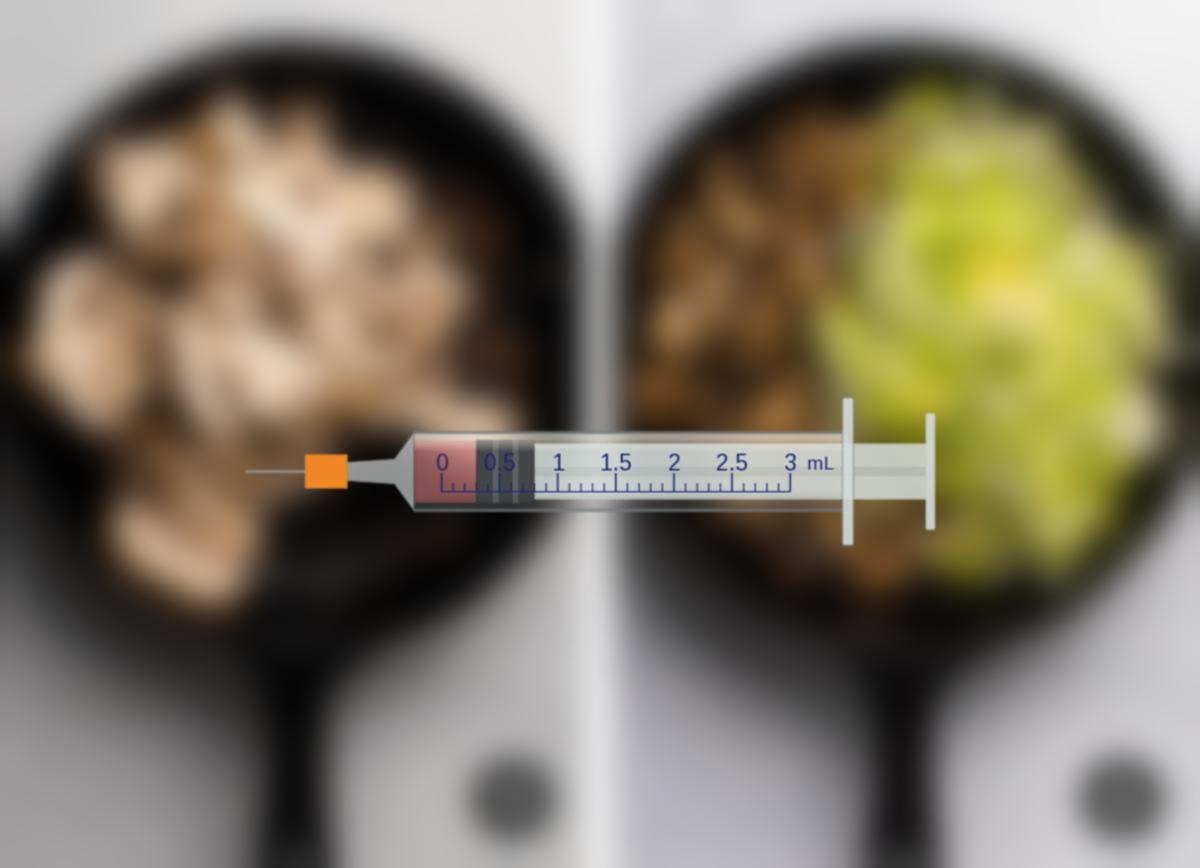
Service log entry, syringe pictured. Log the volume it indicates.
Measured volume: 0.3 mL
